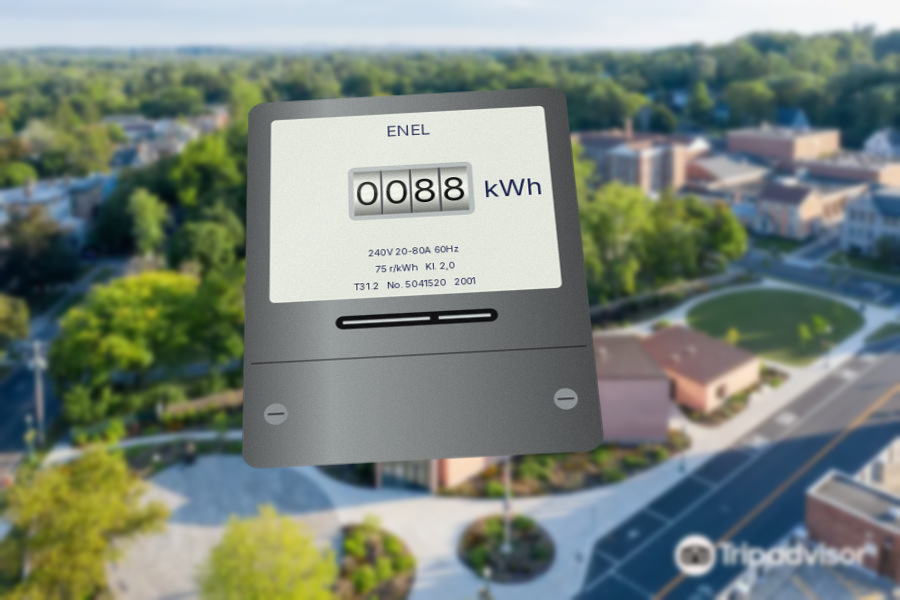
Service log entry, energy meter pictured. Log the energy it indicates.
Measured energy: 88 kWh
